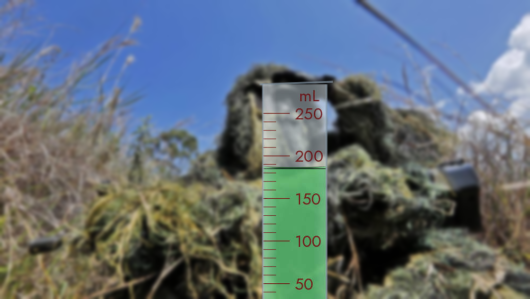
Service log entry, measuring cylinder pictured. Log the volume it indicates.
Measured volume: 185 mL
